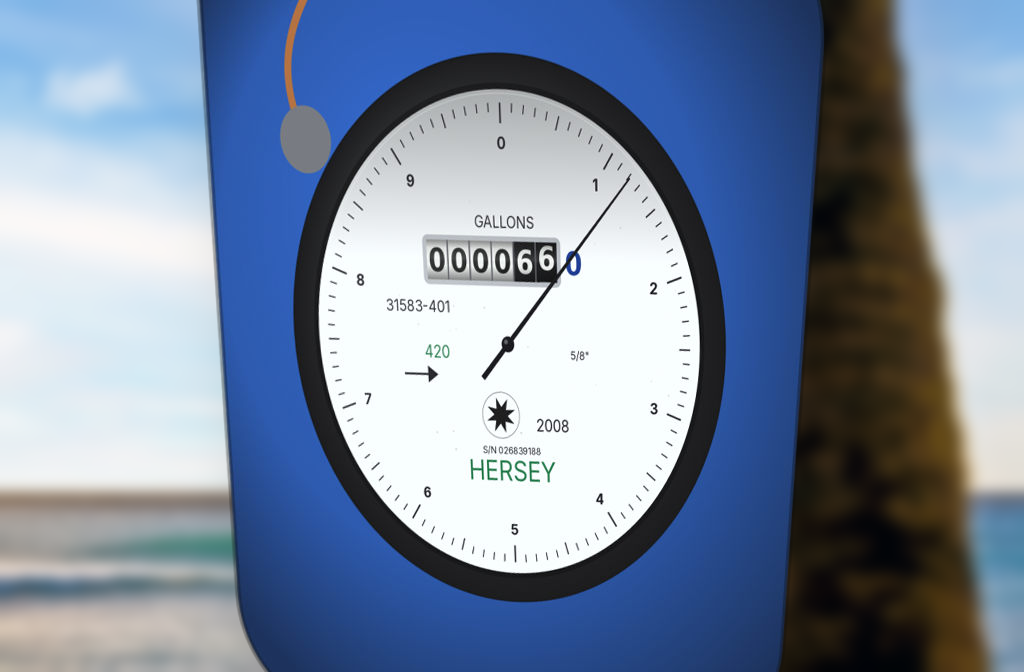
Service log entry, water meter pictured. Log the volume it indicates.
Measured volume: 661.2 gal
